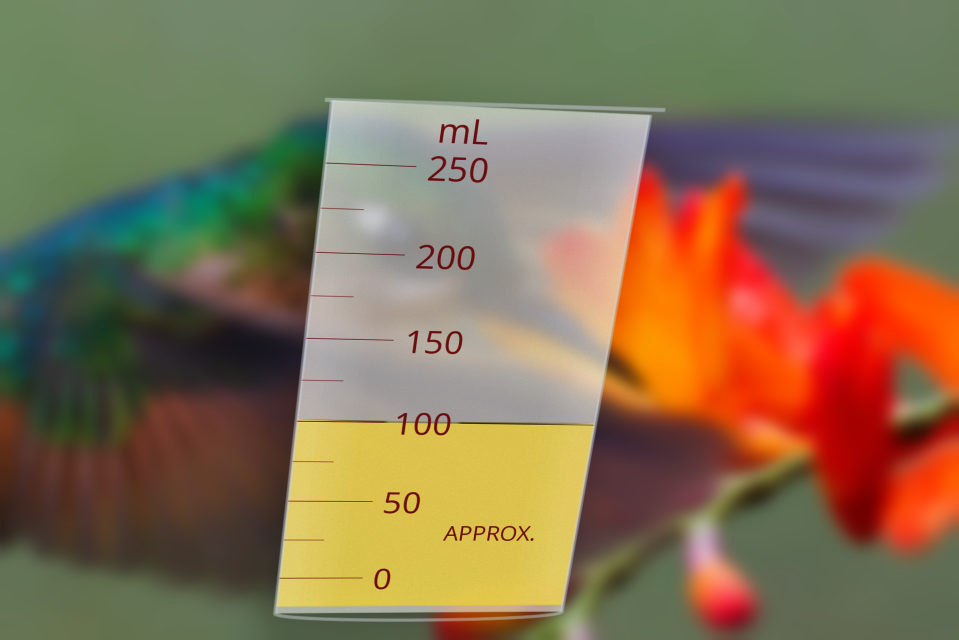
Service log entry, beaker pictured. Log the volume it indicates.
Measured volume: 100 mL
